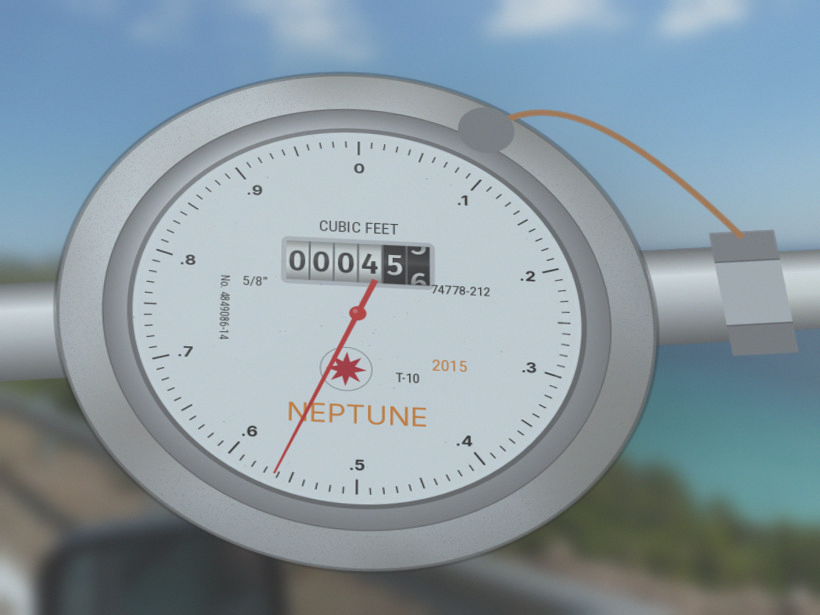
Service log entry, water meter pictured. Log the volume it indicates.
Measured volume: 455.56 ft³
